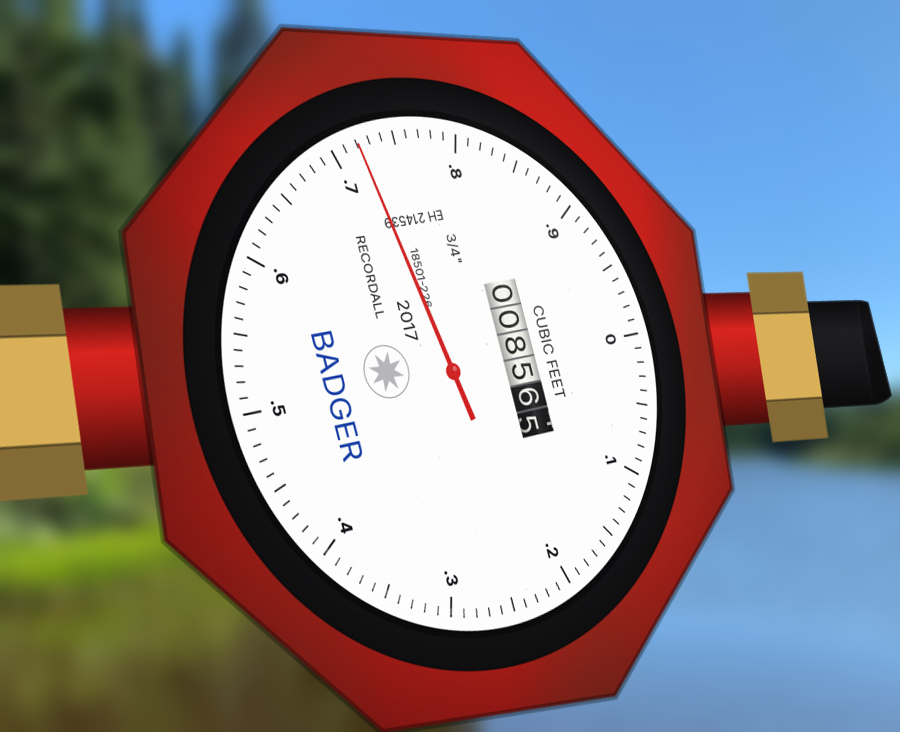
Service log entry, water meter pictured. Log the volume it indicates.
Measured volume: 8564.72 ft³
